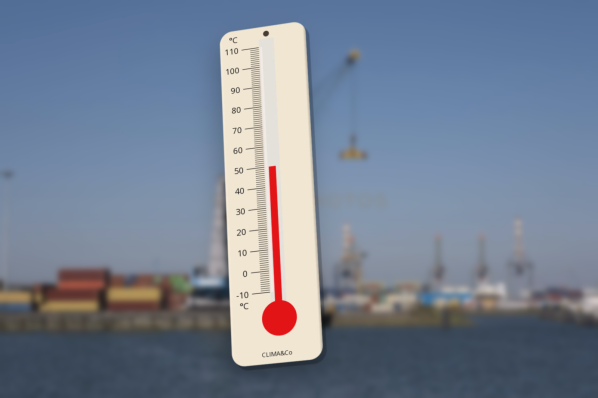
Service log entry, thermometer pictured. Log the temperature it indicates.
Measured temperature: 50 °C
